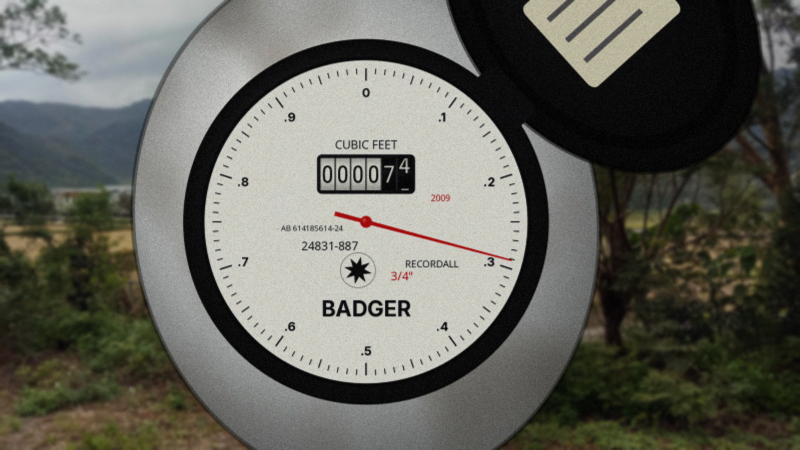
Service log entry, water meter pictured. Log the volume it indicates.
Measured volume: 74.29 ft³
